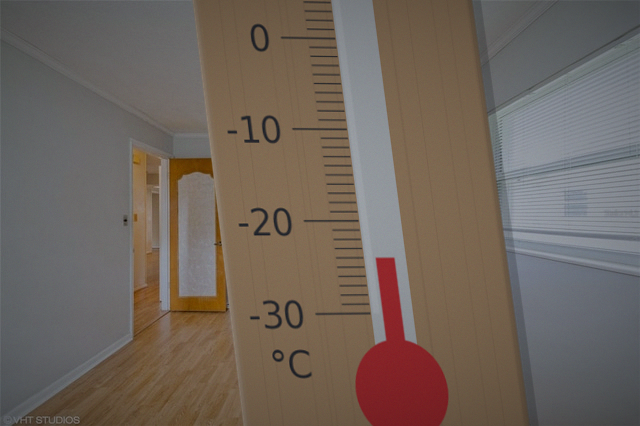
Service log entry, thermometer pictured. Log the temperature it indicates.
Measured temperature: -24 °C
